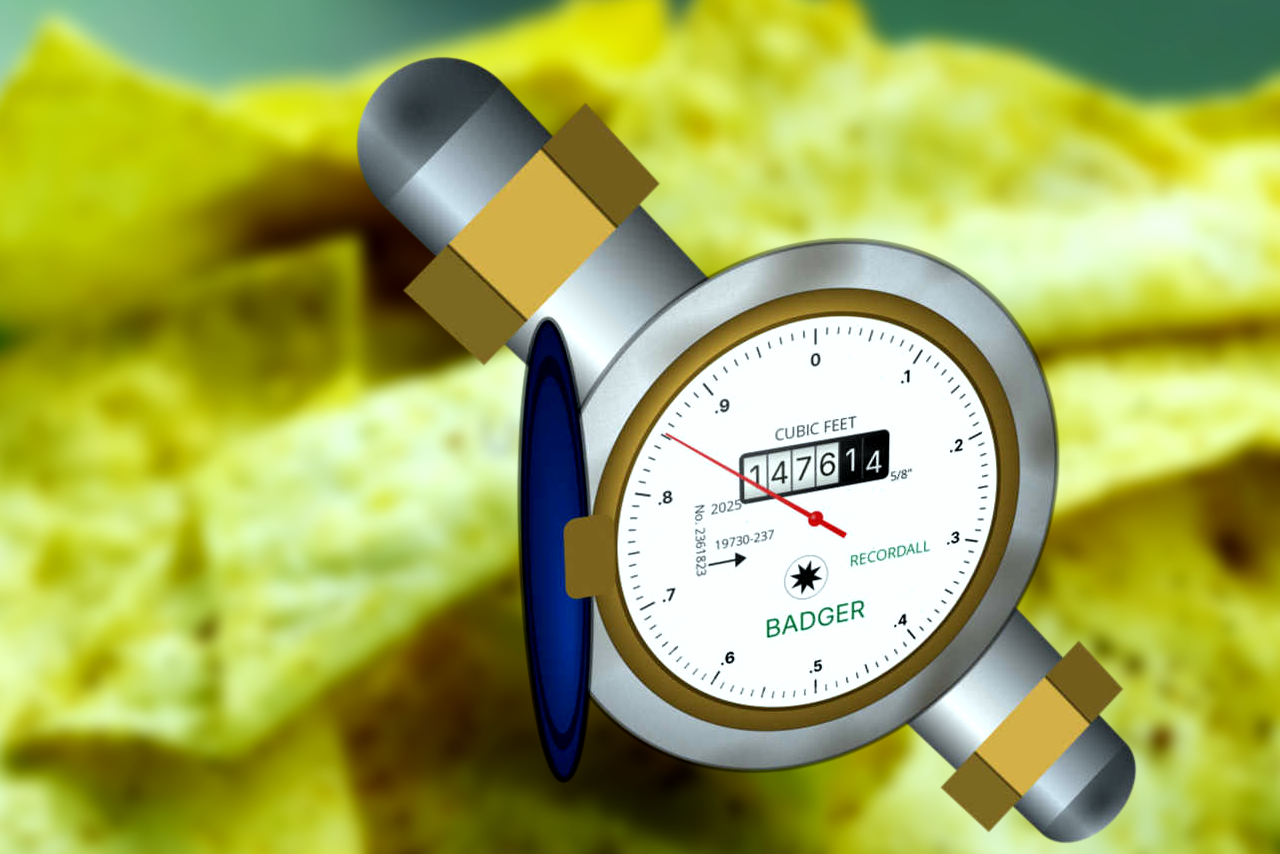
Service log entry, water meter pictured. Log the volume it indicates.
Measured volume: 147613.85 ft³
